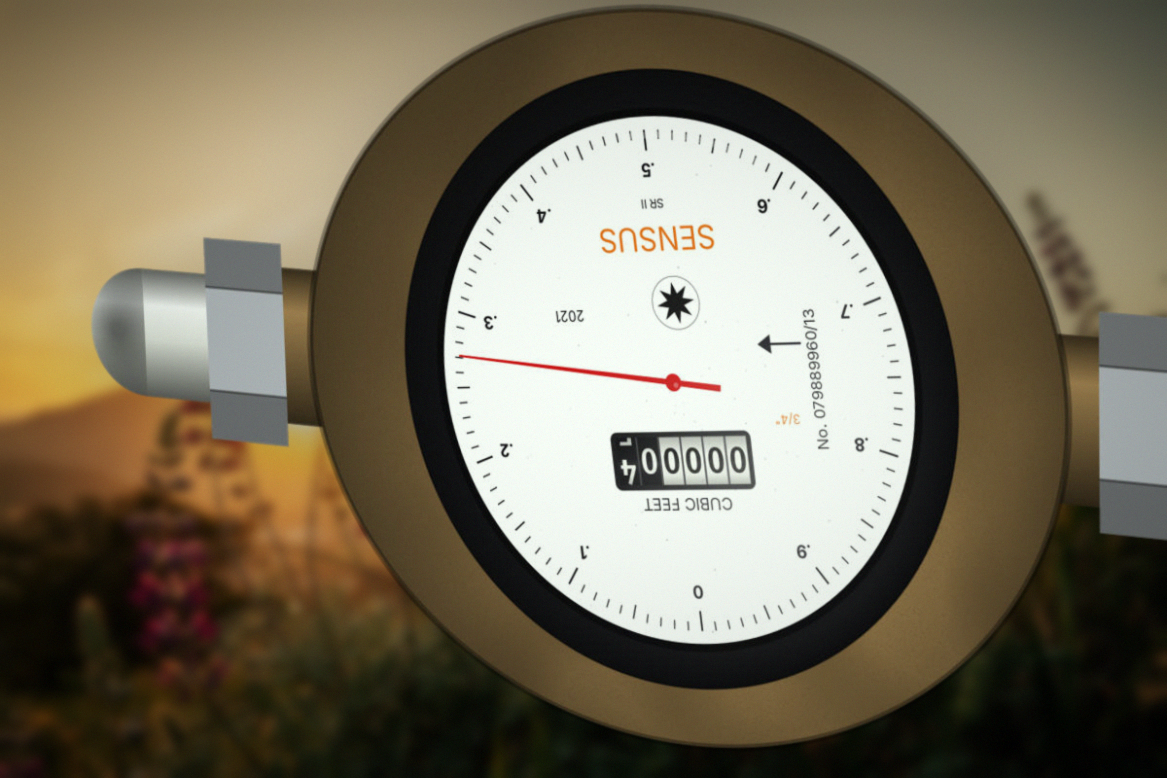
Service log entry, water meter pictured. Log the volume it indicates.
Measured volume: 4.27 ft³
